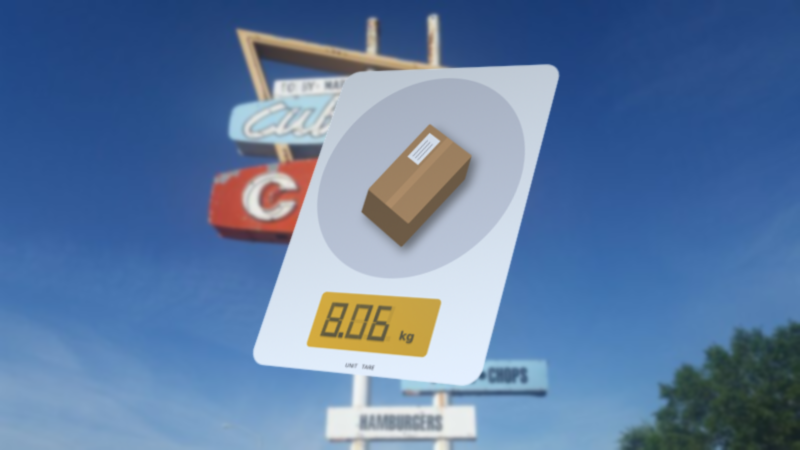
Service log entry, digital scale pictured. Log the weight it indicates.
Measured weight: 8.06 kg
